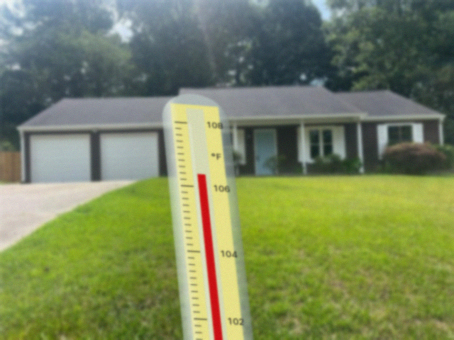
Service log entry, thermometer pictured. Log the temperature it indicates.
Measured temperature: 106.4 °F
